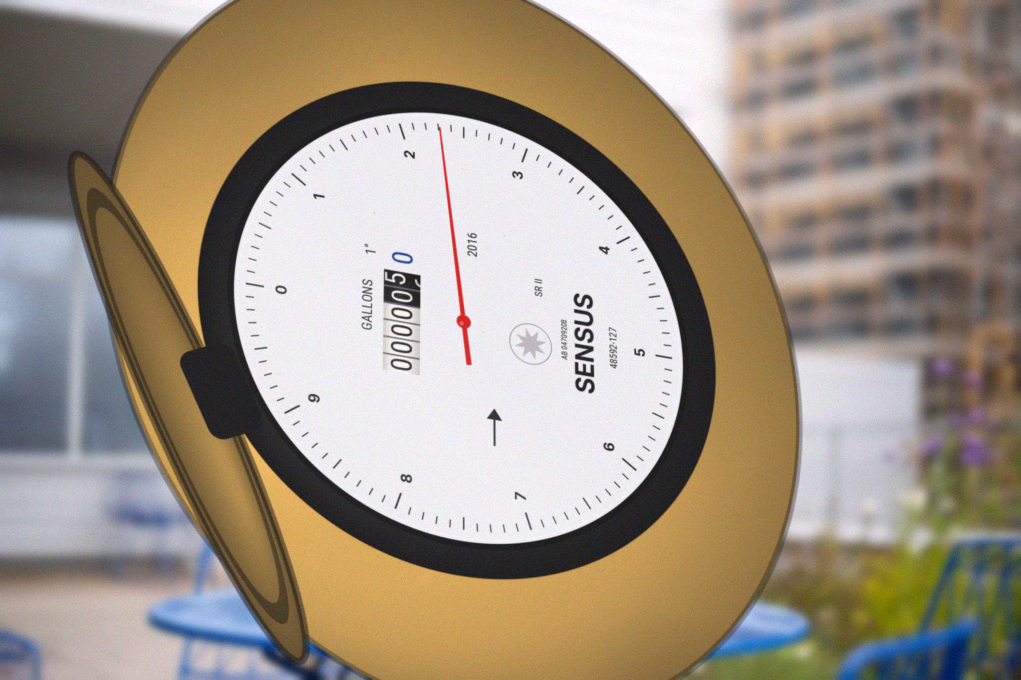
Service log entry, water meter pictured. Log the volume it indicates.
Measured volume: 52.3 gal
